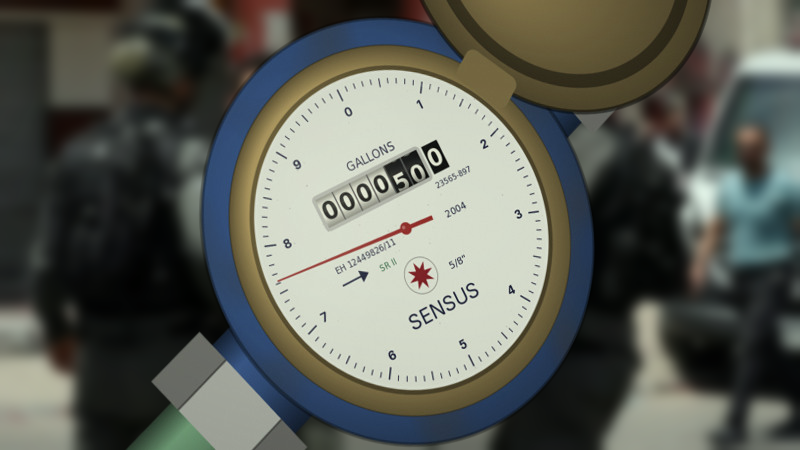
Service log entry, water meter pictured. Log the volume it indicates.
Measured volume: 497.6 gal
